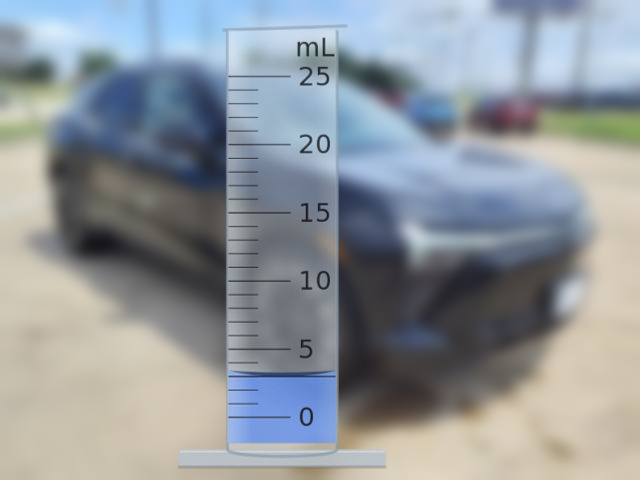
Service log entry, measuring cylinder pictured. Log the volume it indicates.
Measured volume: 3 mL
